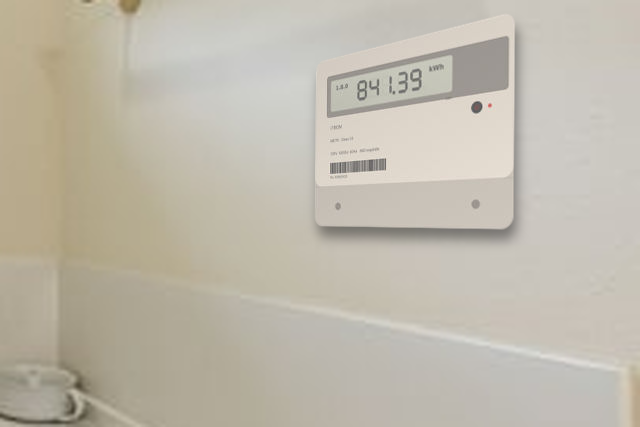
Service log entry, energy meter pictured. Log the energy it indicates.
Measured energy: 841.39 kWh
